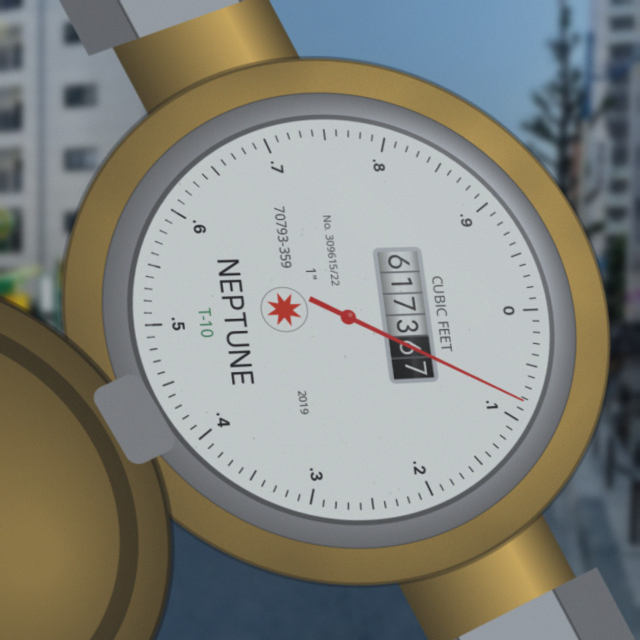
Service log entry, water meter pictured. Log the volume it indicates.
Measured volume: 617367.08 ft³
